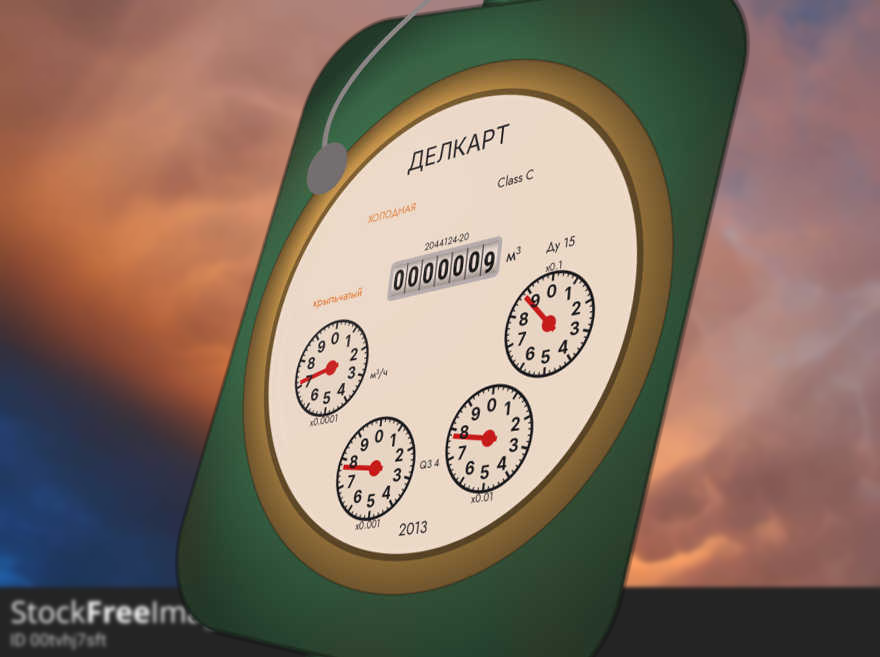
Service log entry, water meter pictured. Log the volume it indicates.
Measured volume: 8.8777 m³
